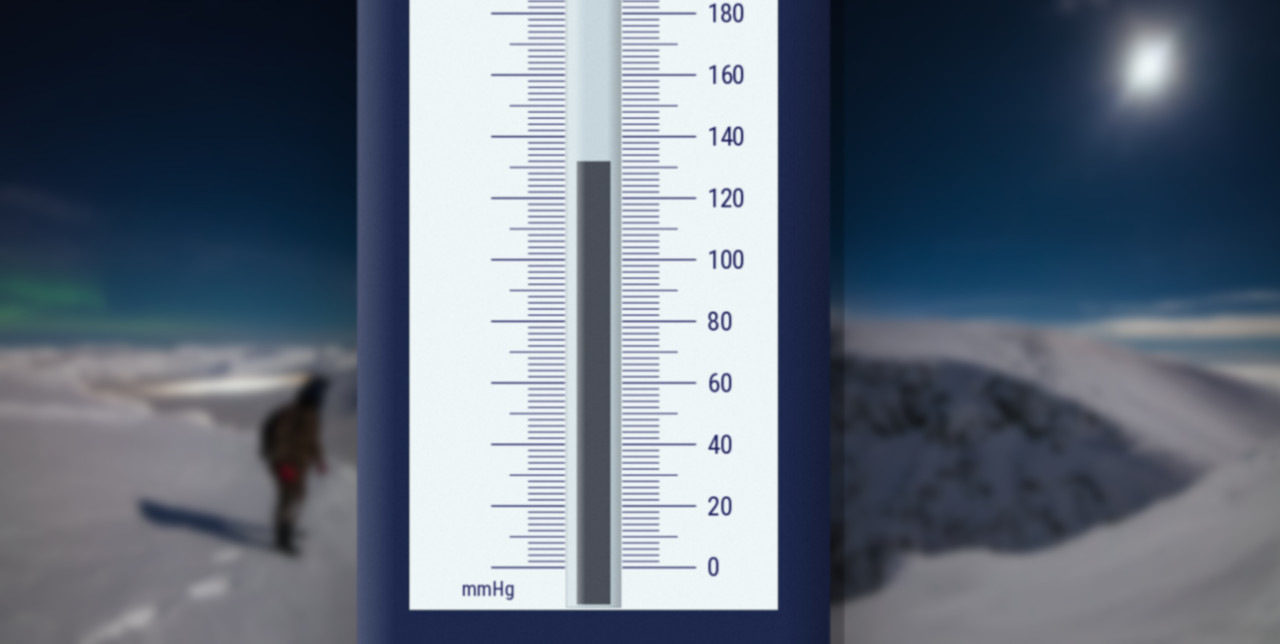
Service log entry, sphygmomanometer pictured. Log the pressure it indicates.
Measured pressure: 132 mmHg
